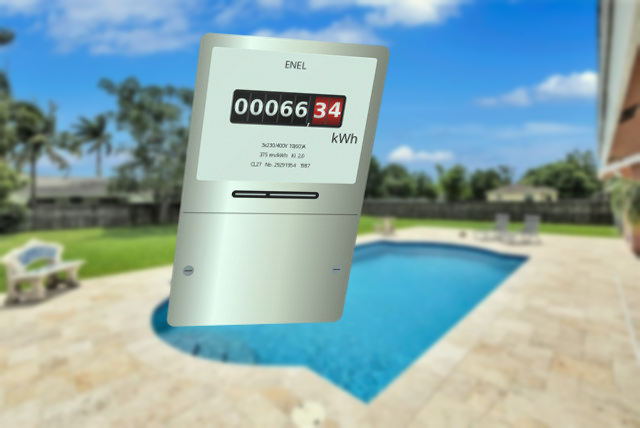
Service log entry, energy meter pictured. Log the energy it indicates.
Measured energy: 66.34 kWh
